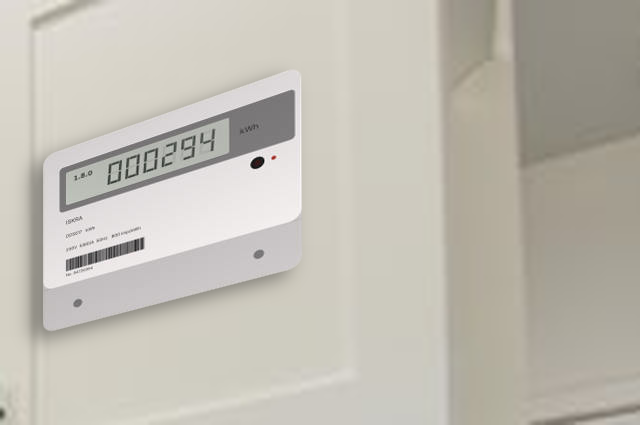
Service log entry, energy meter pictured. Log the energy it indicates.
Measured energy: 294 kWh
